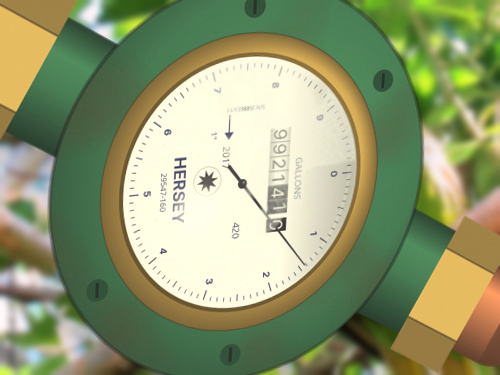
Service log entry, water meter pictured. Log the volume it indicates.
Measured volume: 9921411.4 gal
